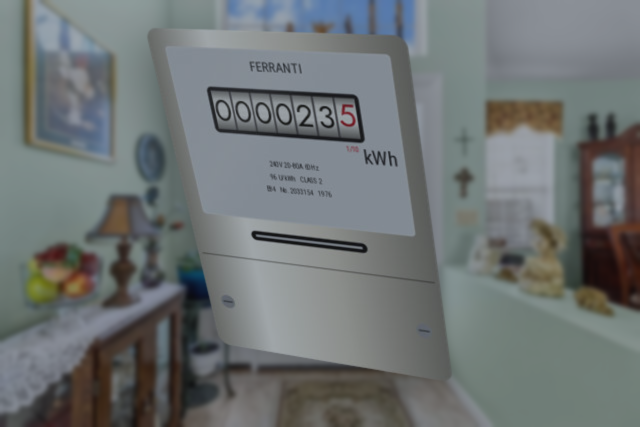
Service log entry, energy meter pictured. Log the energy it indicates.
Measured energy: 23.5 kWh
